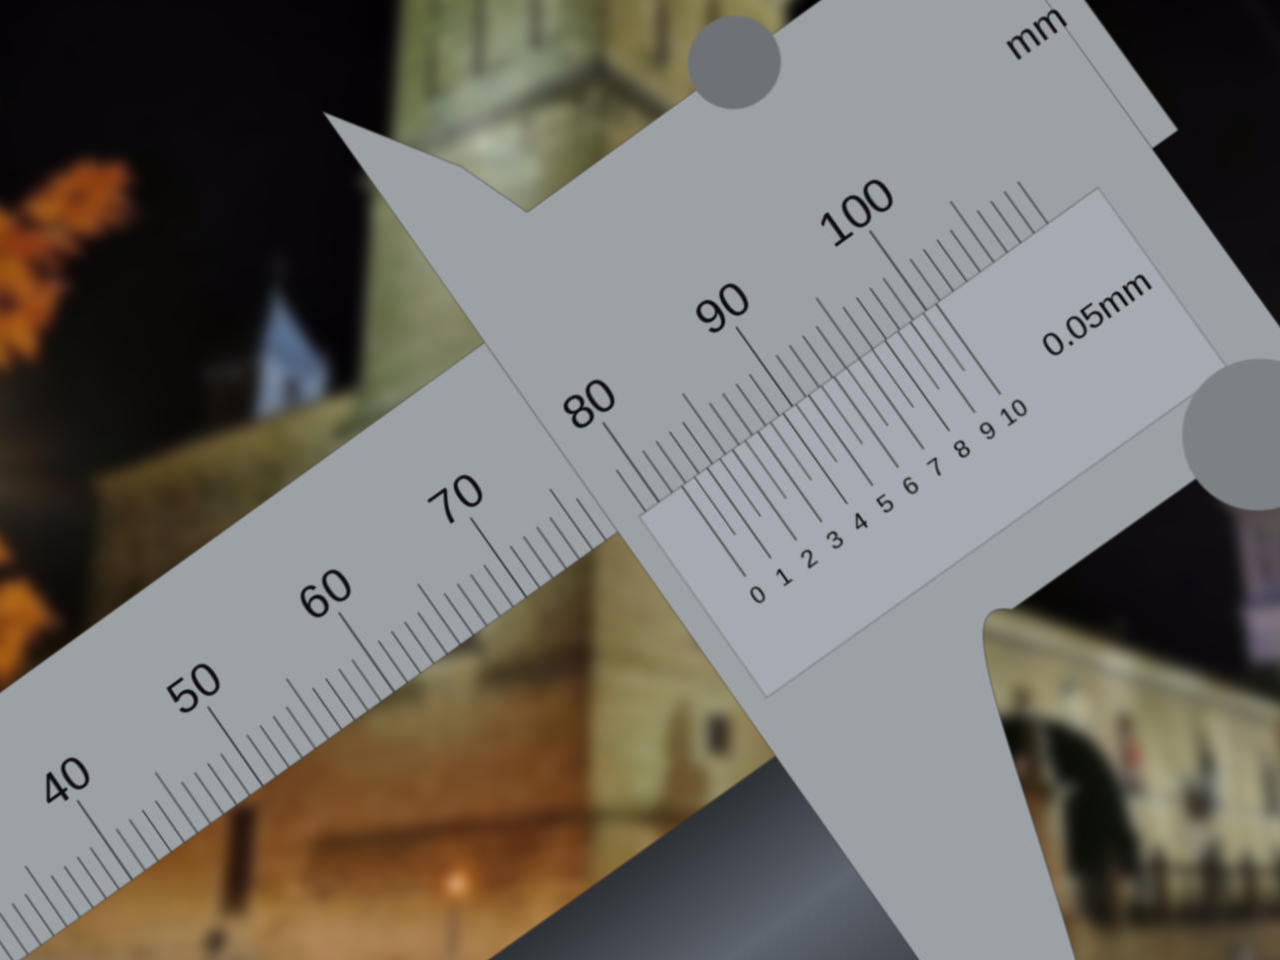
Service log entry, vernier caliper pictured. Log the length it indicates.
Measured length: 81.7 mm
